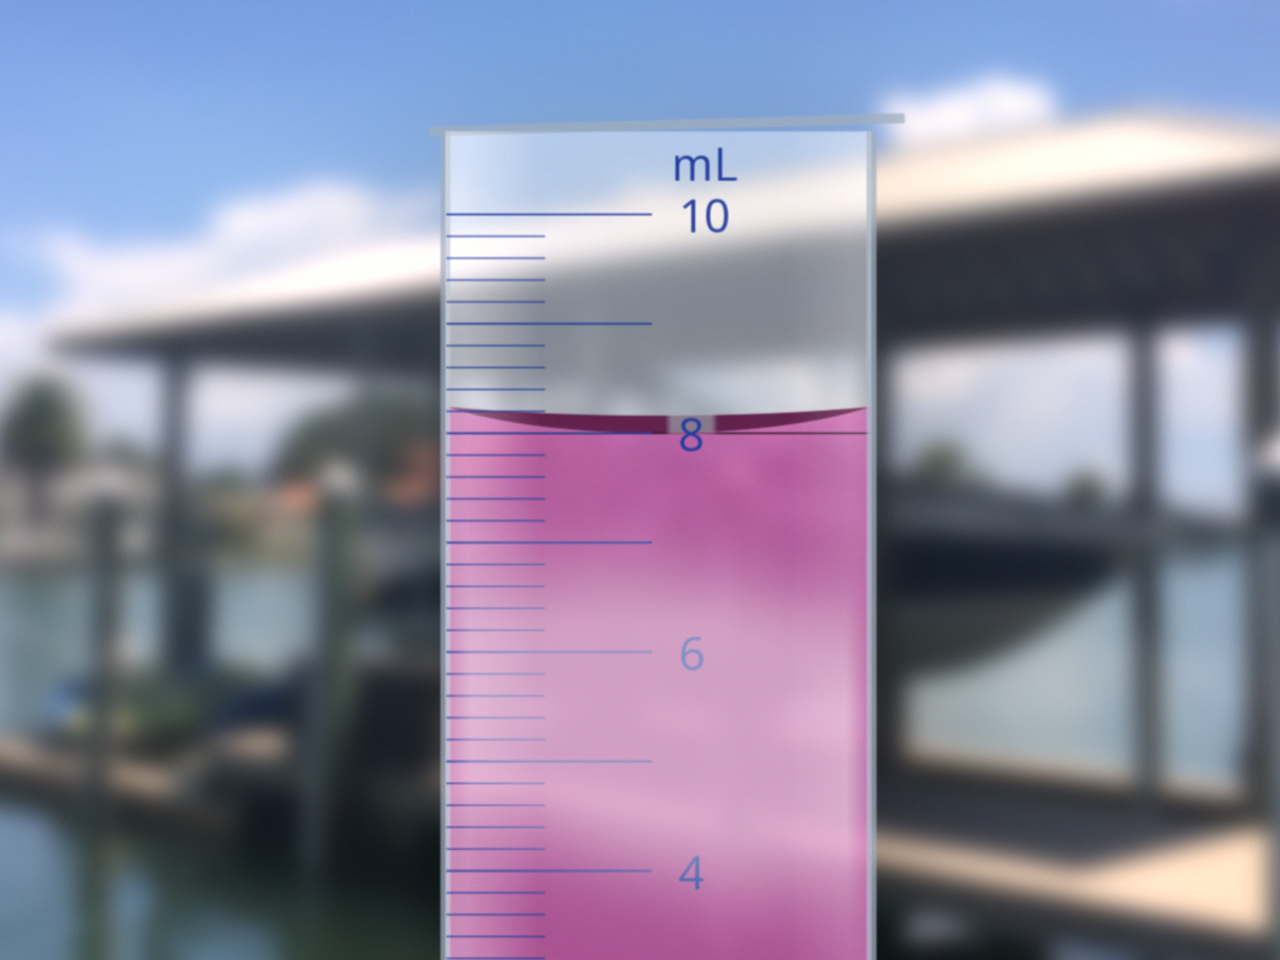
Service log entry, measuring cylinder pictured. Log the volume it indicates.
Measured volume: 8 mL
